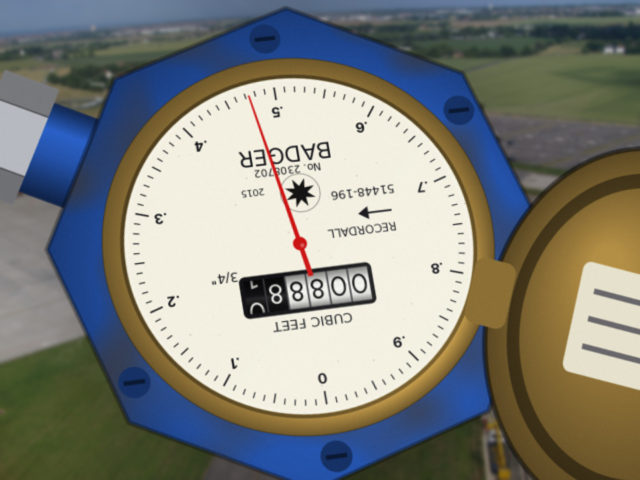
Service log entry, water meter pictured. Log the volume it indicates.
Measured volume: 8880.47 ft³
